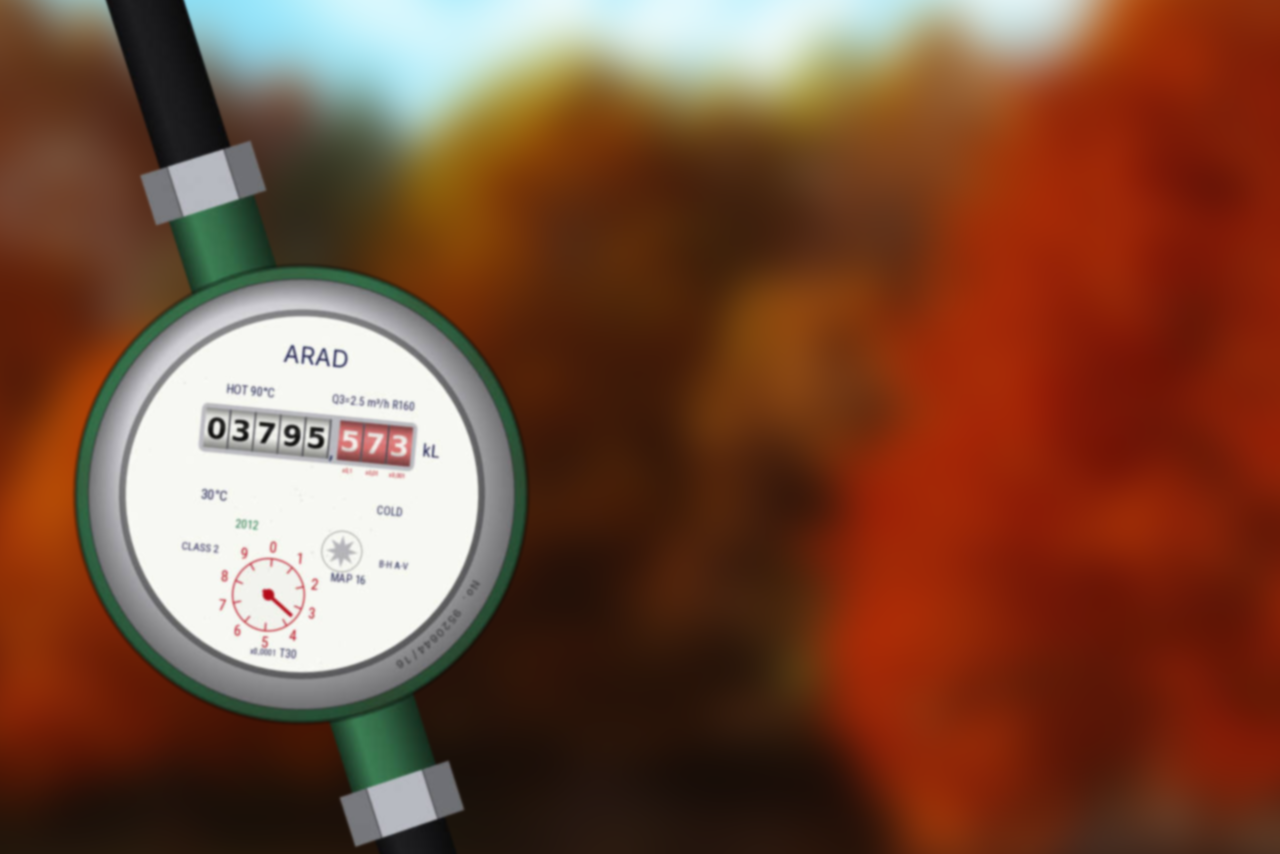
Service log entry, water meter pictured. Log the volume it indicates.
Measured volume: 3795.5733 kL
